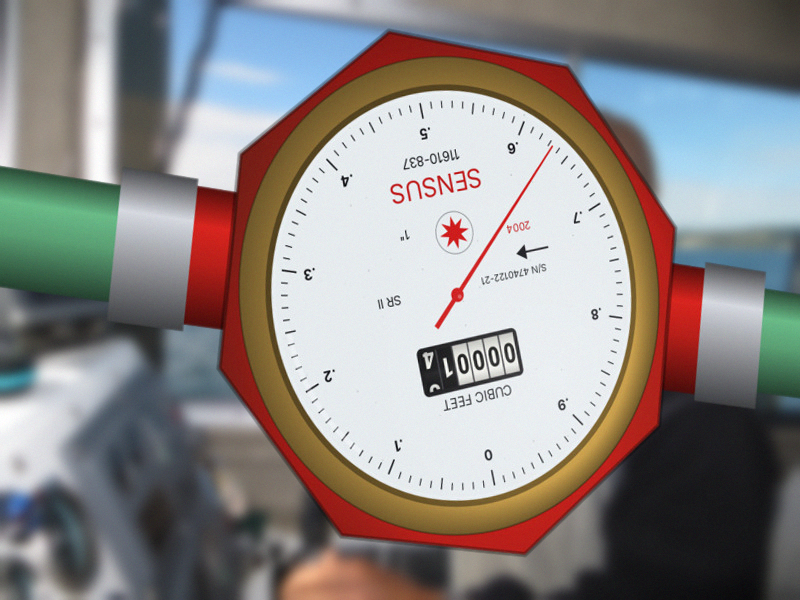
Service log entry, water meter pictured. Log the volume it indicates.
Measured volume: 13.63 ft³
